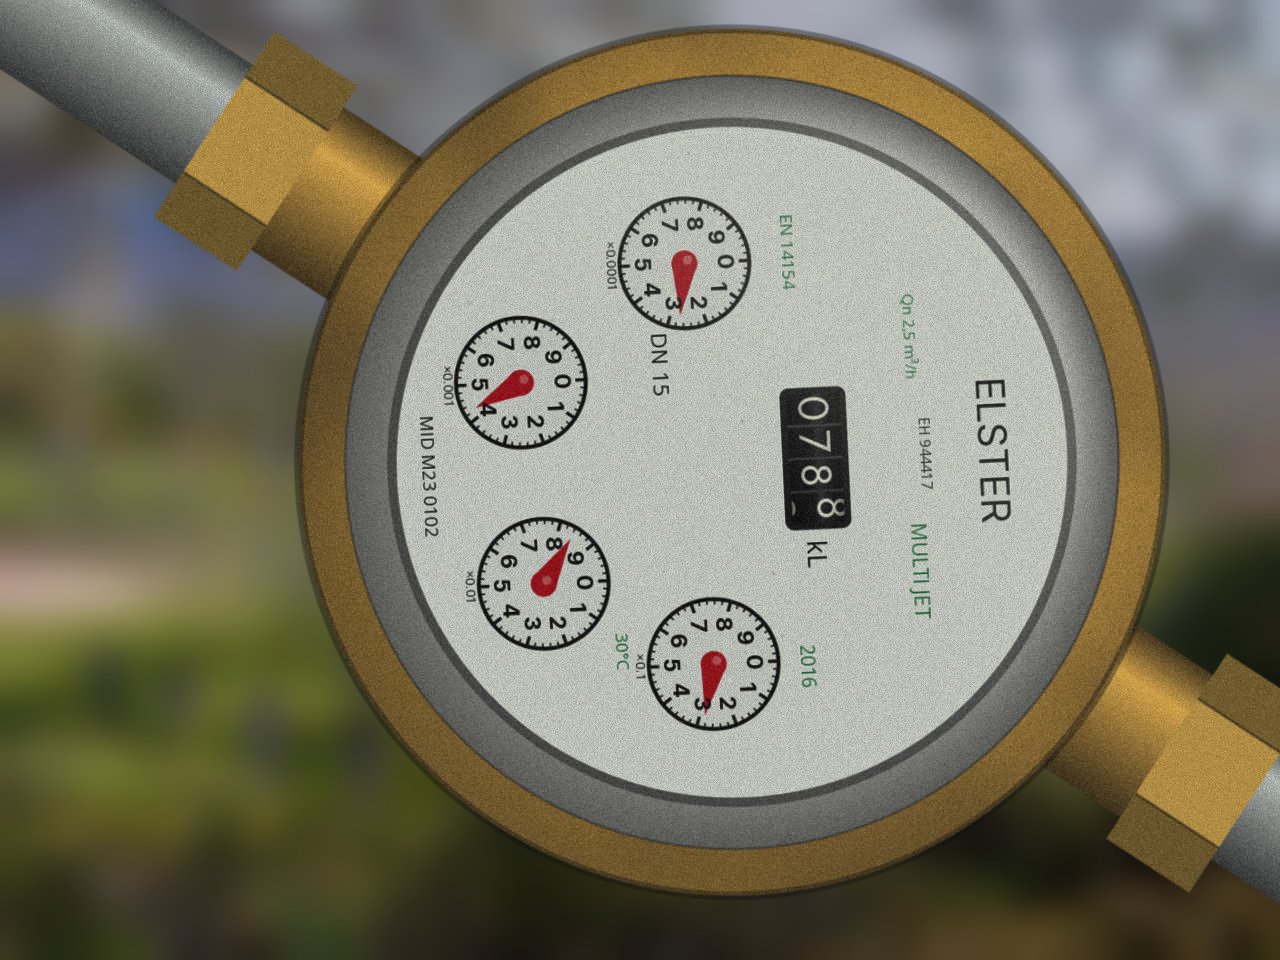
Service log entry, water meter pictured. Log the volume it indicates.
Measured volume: 788.2842 kL
